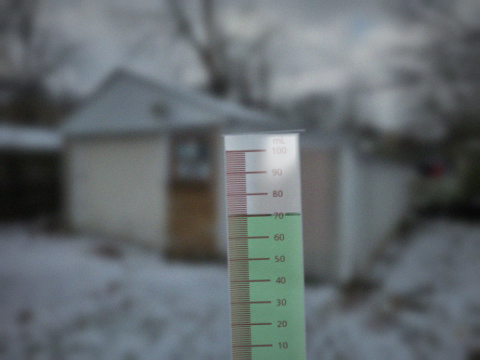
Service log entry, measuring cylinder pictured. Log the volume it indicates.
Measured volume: 70 mL
